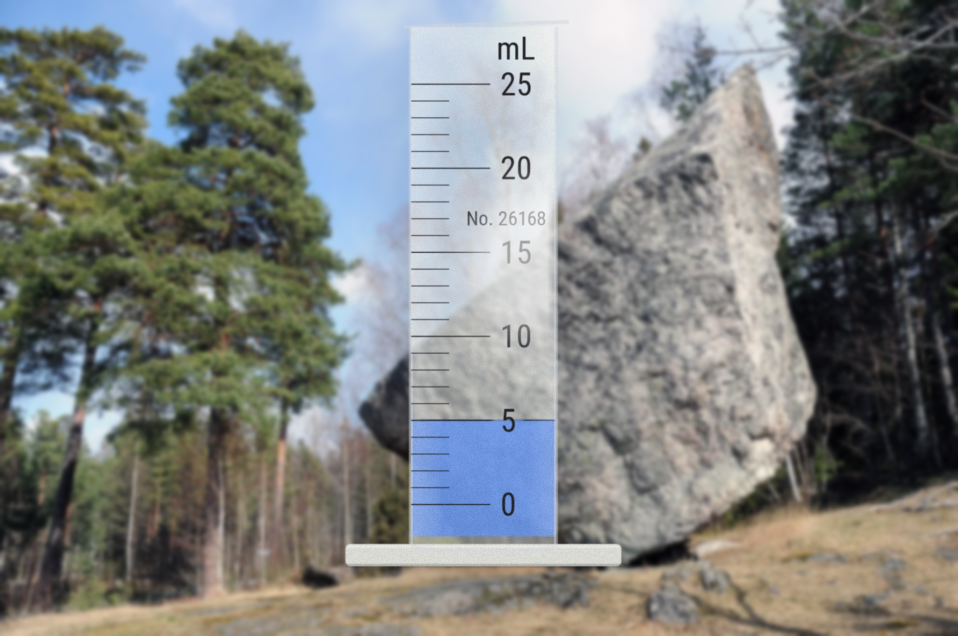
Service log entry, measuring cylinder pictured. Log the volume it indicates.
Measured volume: 5 mL
